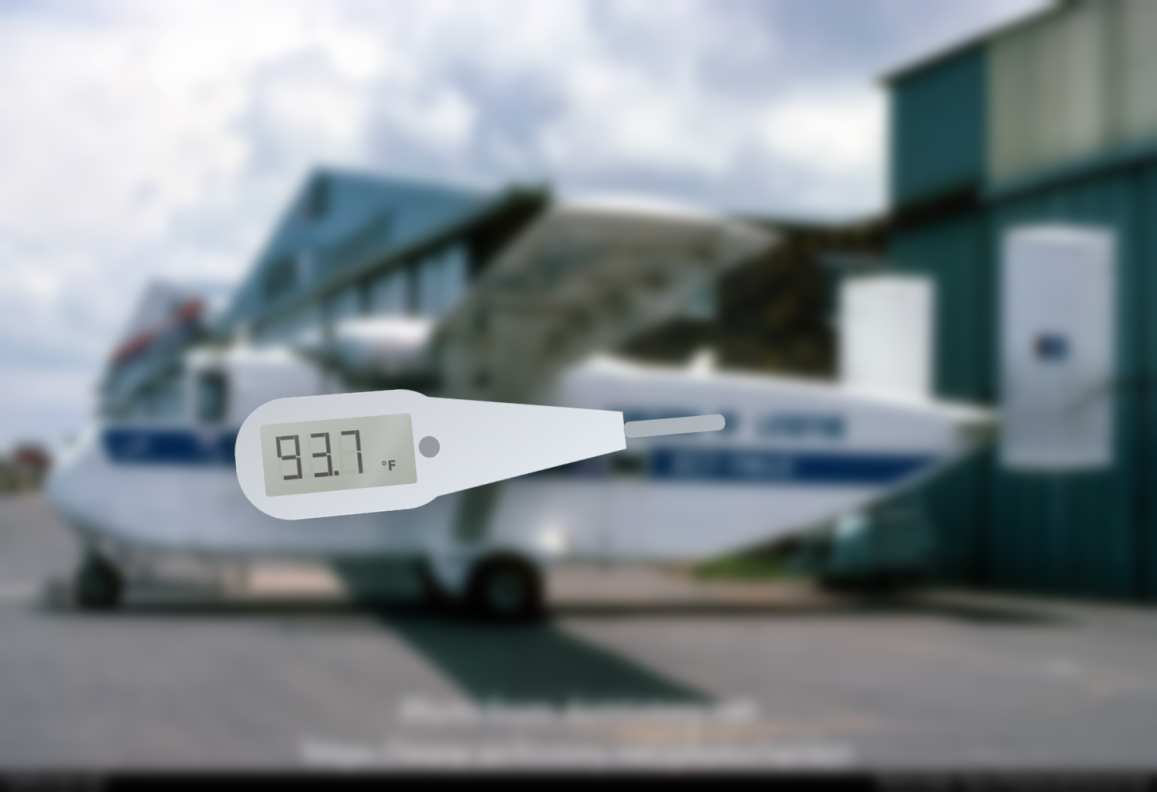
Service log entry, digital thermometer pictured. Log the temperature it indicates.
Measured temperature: 93.7 °F
